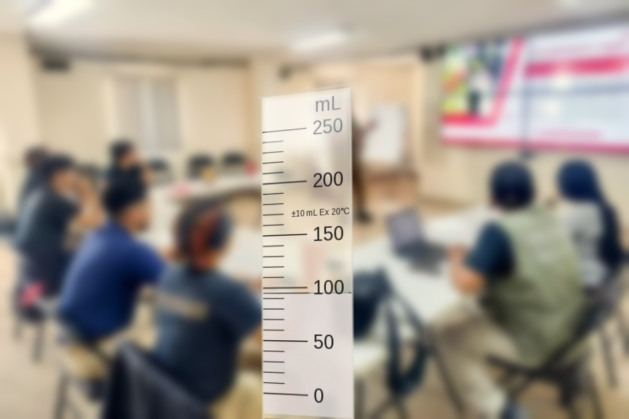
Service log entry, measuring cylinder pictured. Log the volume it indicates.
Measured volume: 95 mL
